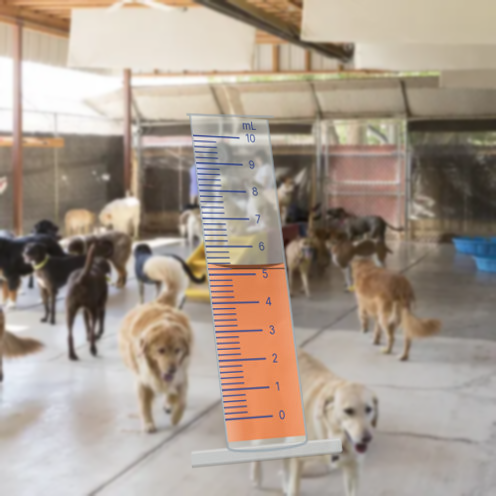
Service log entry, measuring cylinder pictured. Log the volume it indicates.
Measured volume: 5.2 mL
